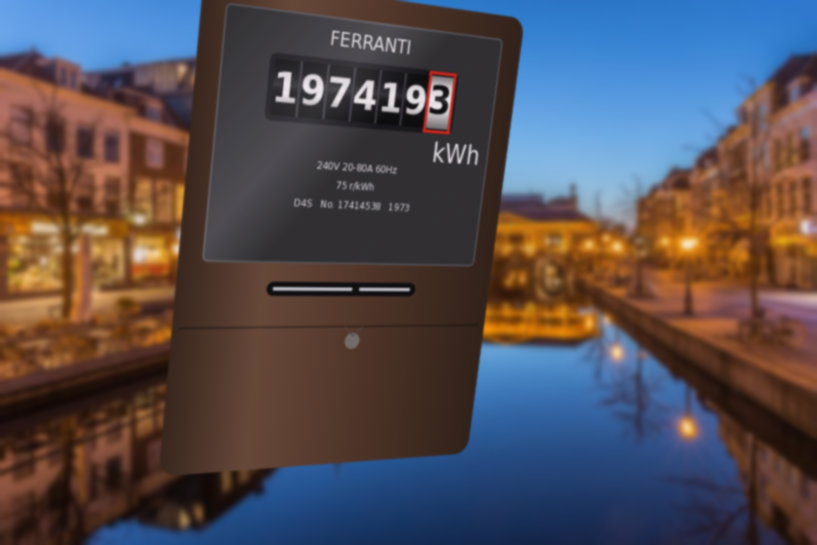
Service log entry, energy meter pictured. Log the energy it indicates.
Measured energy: 197419.3 kWh
